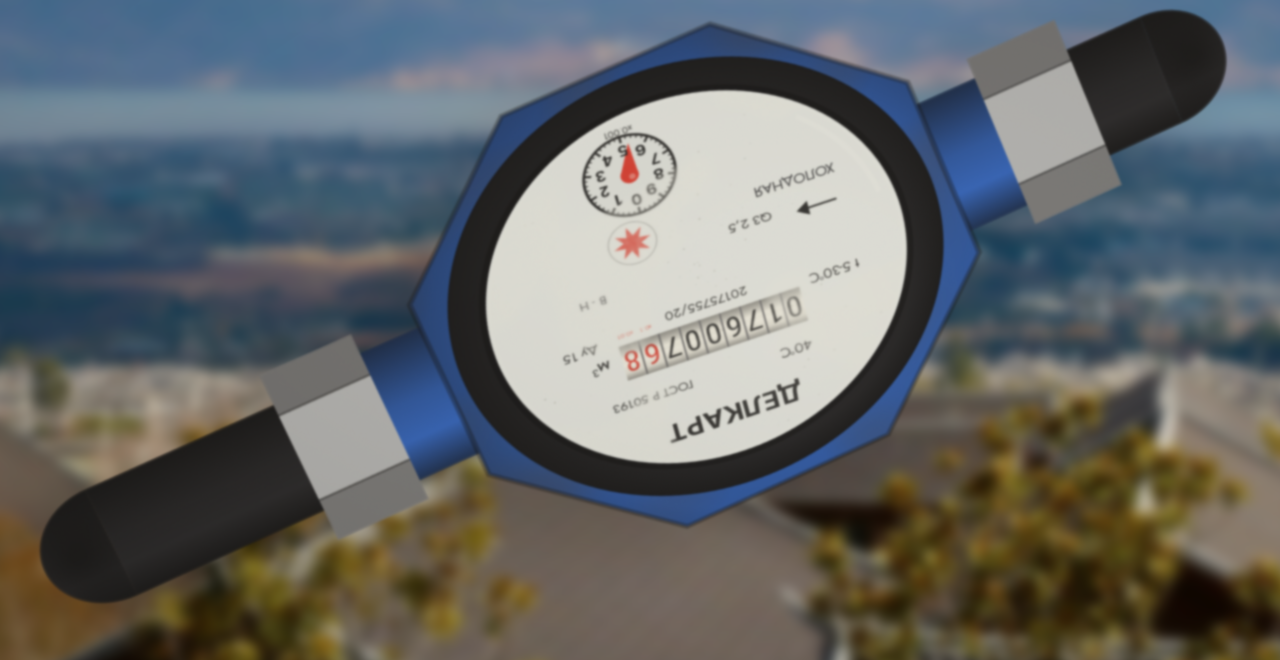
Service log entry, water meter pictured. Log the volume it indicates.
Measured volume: 176007.685 m³
